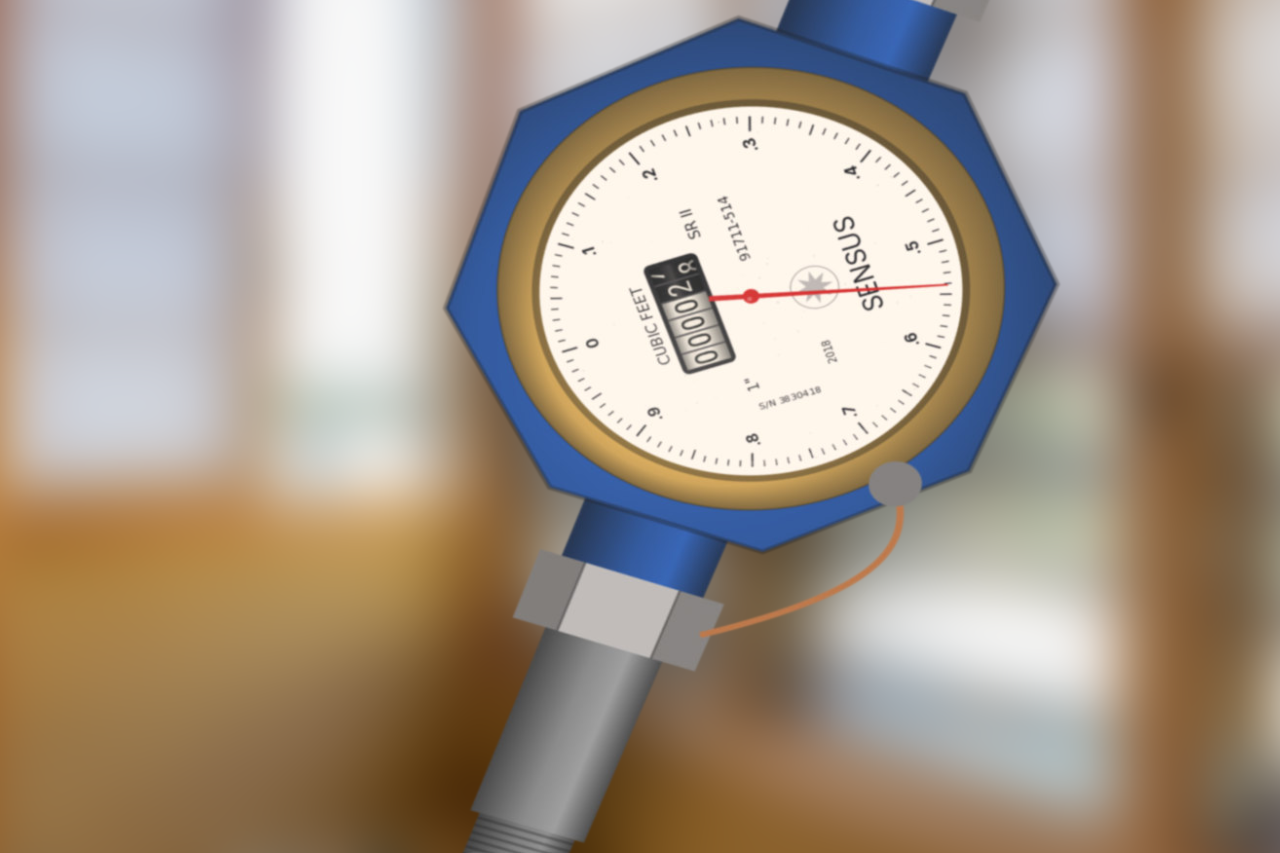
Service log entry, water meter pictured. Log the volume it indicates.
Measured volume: 27.54 ft³
